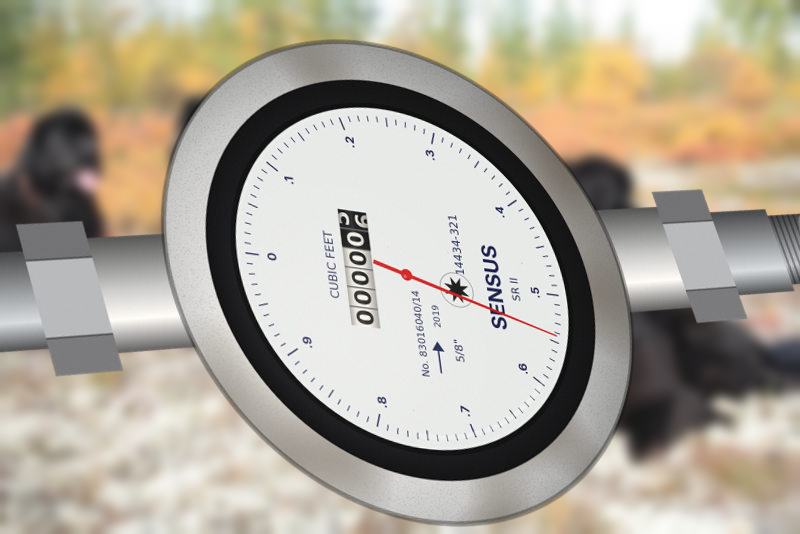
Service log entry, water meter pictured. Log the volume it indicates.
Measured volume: 5.54 ft³
